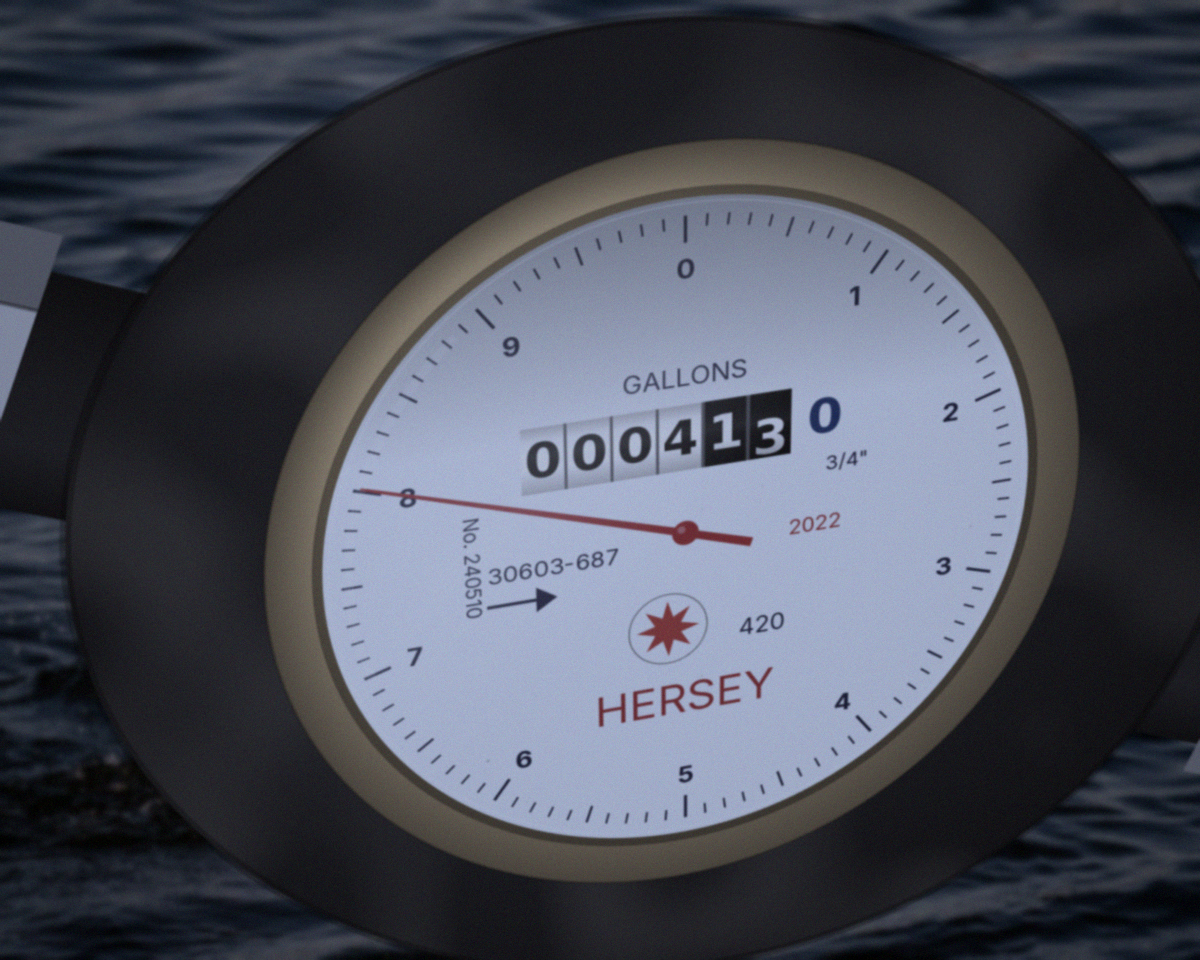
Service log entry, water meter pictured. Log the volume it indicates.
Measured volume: 4128.0 gal
